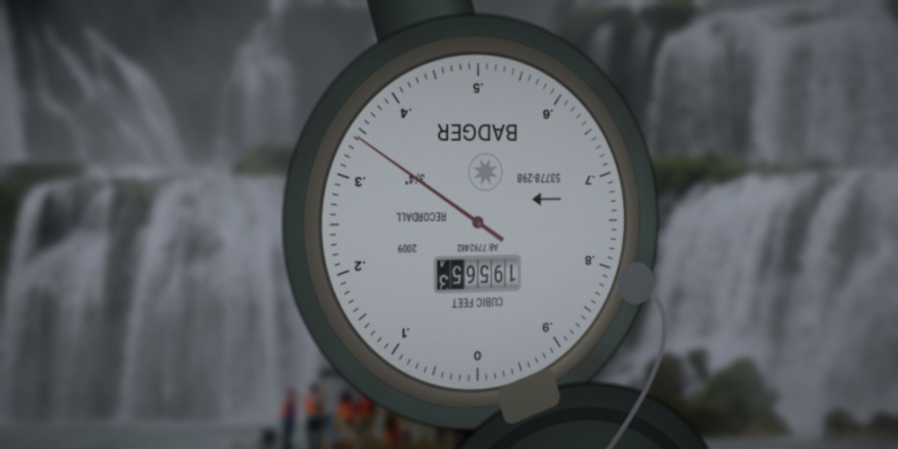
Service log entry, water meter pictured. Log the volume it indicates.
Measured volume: 195653.34 ft³
